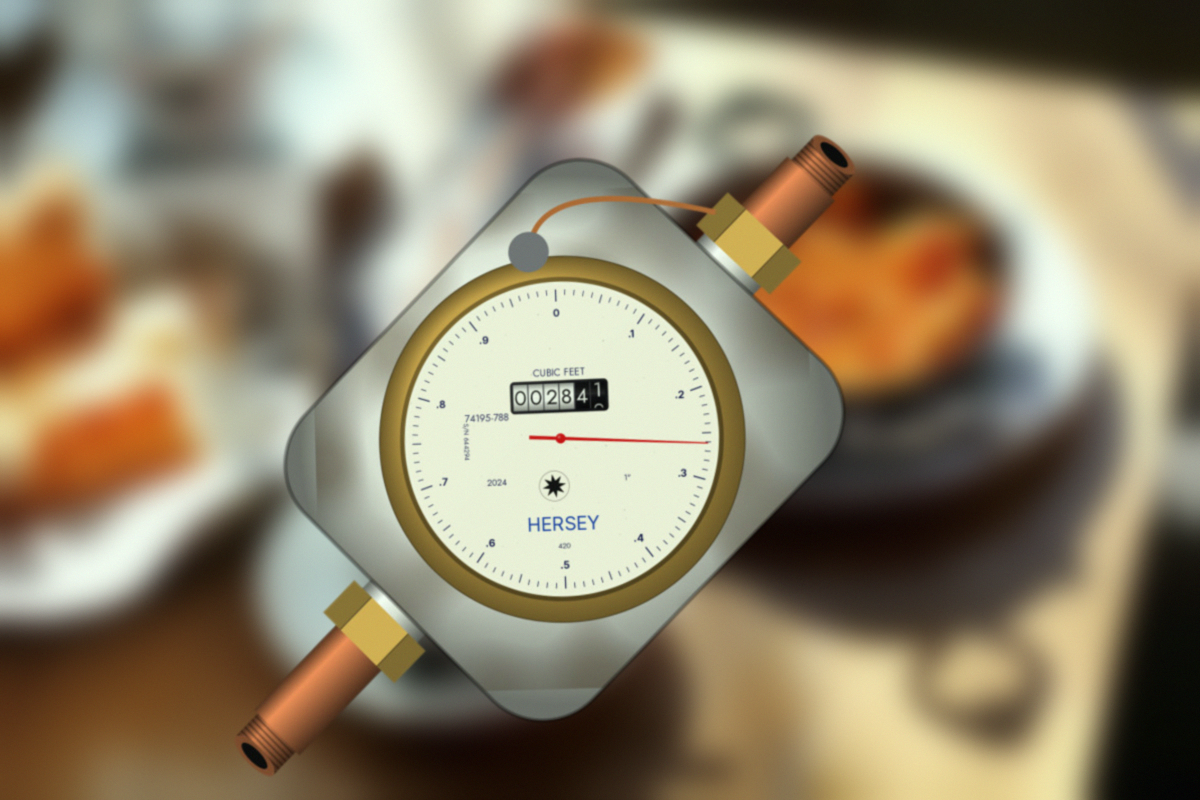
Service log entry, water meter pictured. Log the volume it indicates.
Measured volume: 2841.26 ft³
